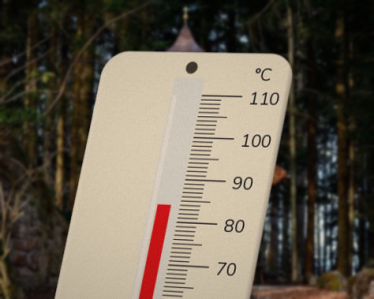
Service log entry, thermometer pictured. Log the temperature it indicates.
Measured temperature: 84 °C
